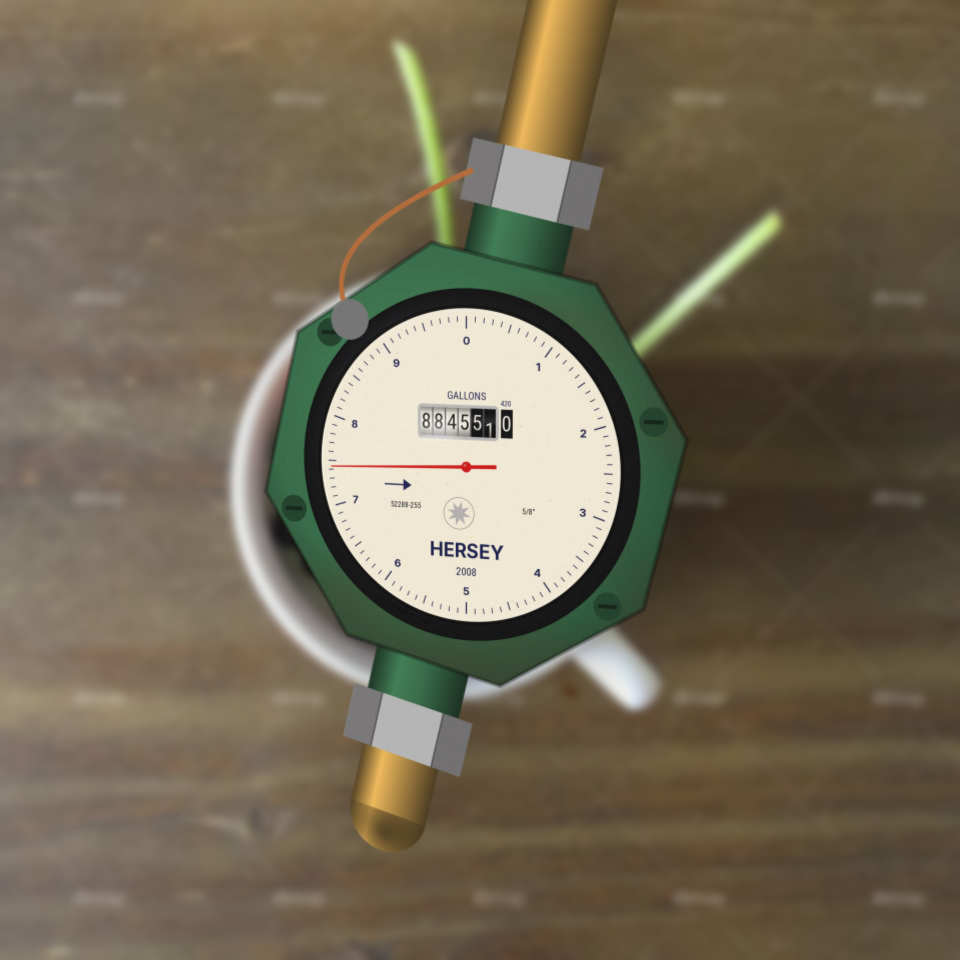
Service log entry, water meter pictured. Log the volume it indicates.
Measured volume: 8845507.4 gal
